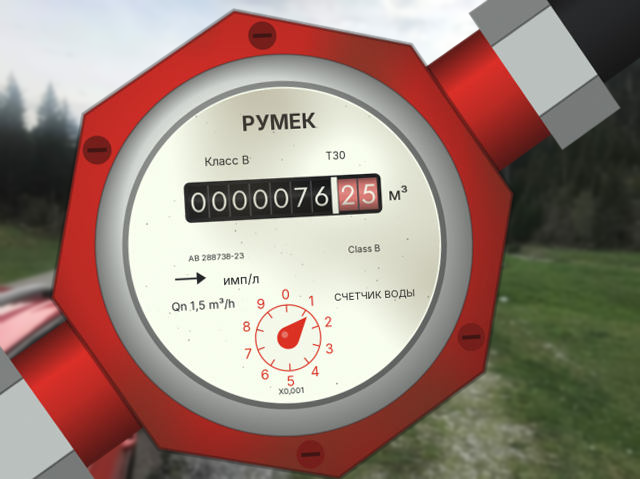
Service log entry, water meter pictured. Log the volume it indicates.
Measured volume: 76.251 m³
